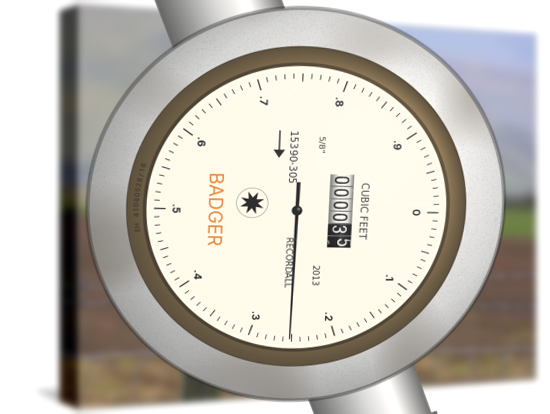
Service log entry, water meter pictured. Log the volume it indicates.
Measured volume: 35.25 ft³
